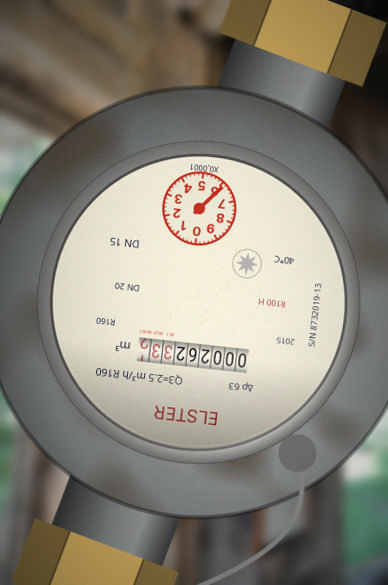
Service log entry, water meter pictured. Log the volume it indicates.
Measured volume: 262.3316 m³
